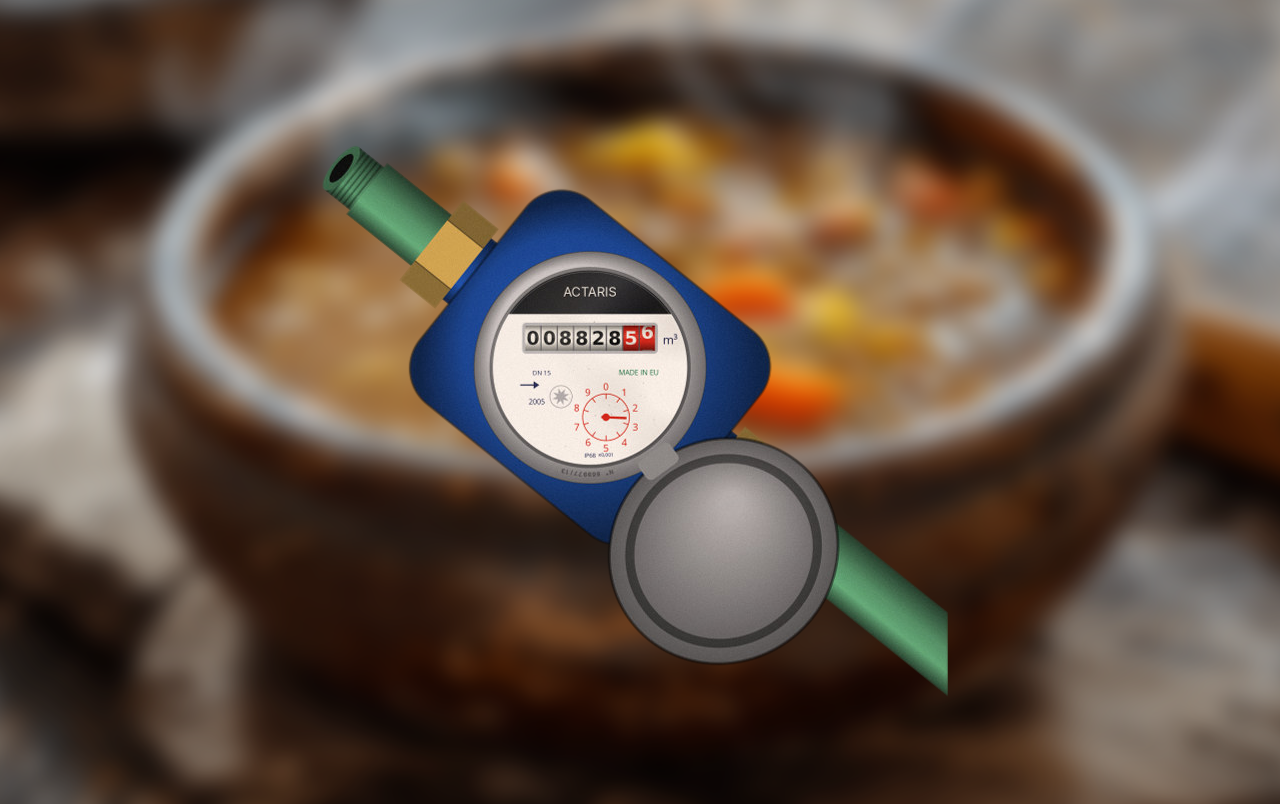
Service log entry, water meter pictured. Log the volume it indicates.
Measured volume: 8828.562 m³
